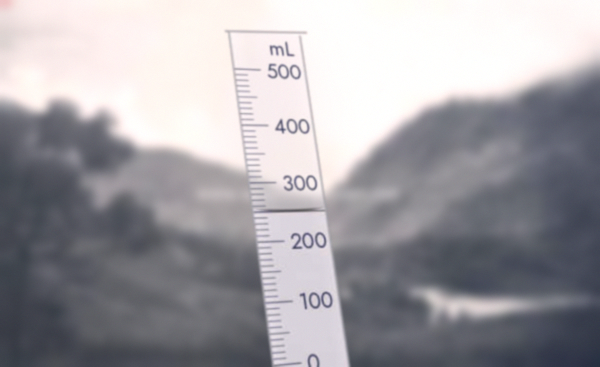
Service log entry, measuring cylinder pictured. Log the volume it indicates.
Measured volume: 250 mL
